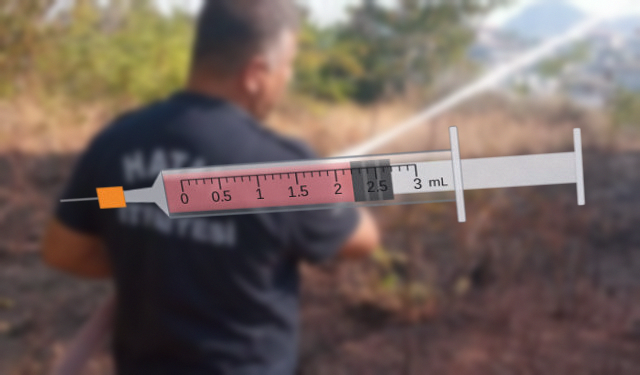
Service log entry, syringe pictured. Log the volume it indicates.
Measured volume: 2.2 mL
